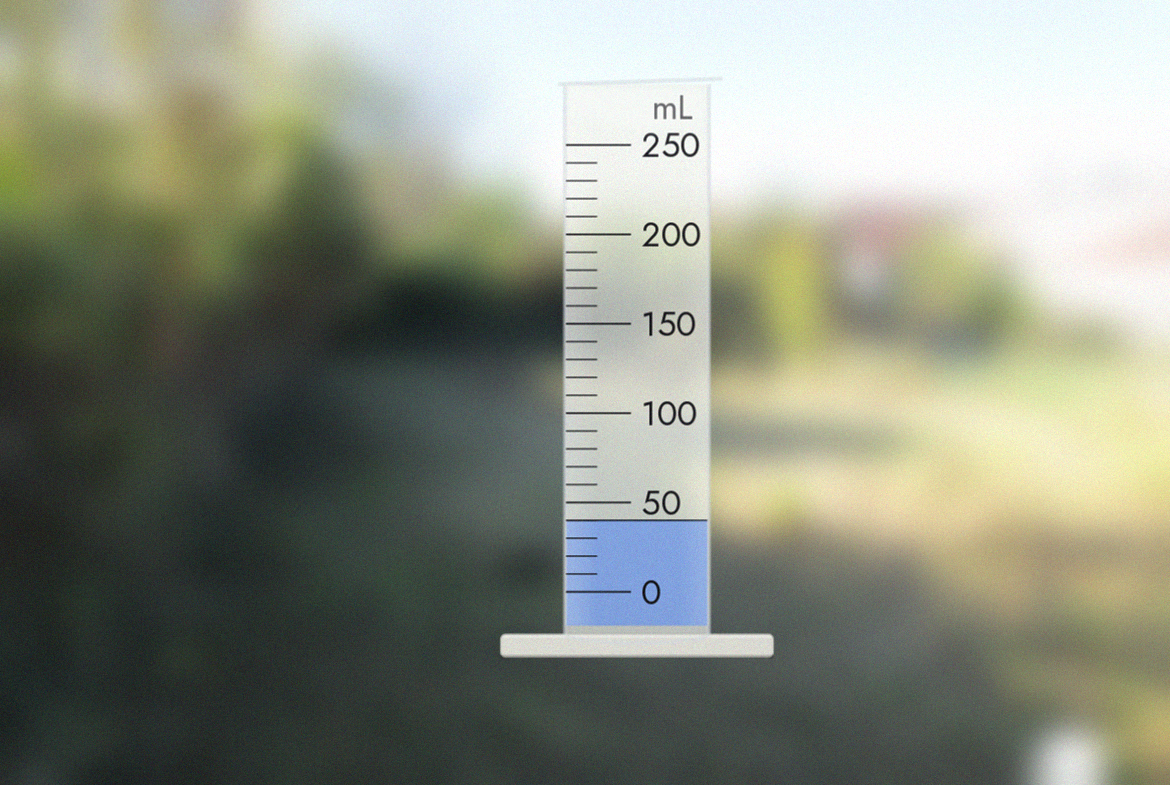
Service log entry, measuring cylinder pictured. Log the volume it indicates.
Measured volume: 40 mL
